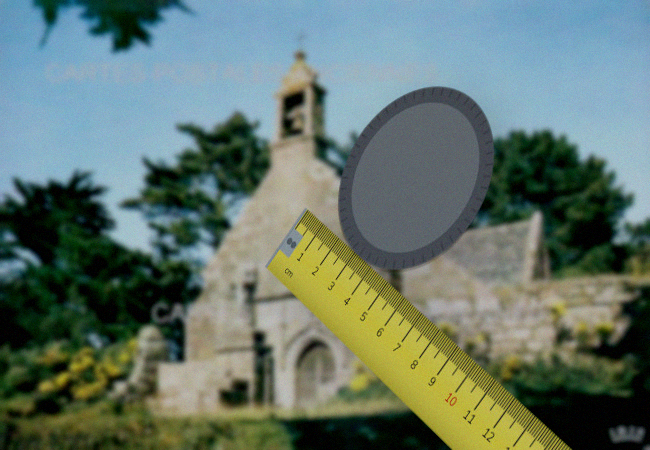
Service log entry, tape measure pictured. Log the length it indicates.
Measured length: 6.5 cm
